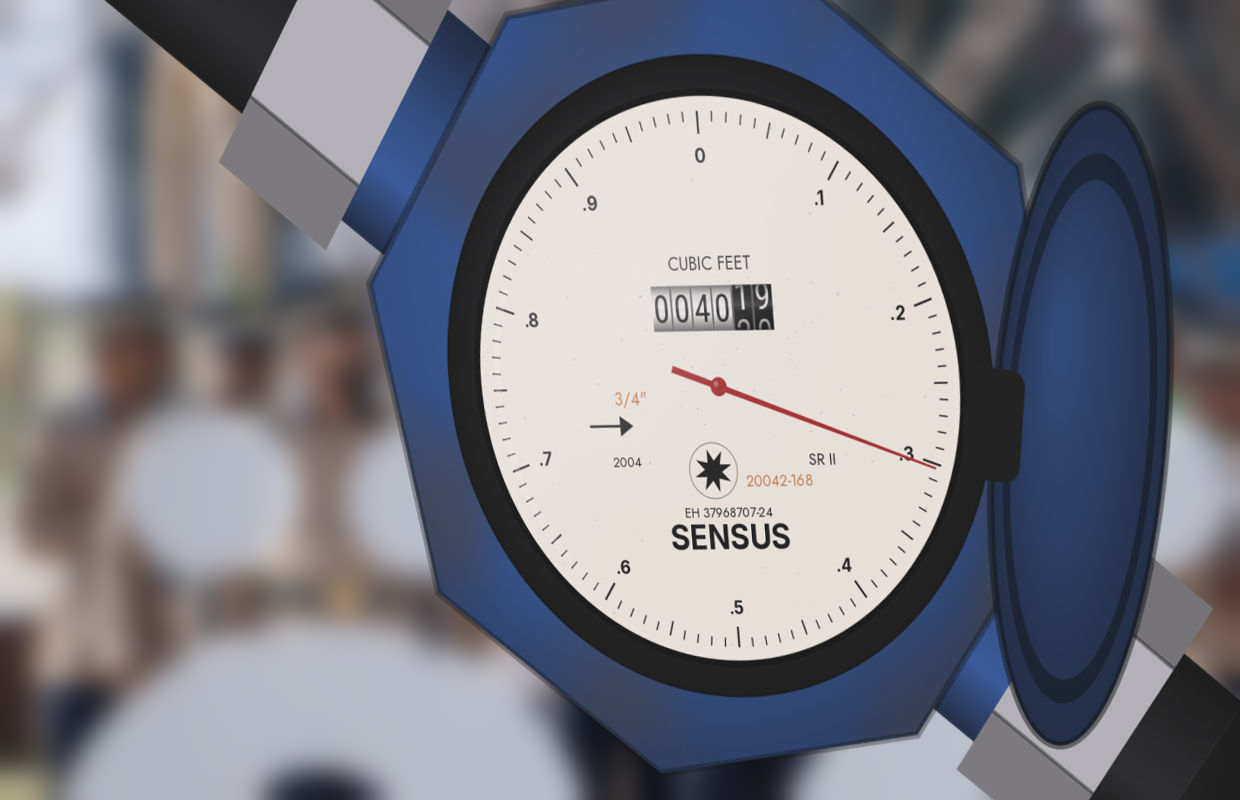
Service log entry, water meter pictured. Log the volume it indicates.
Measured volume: 4019.30 ft³
